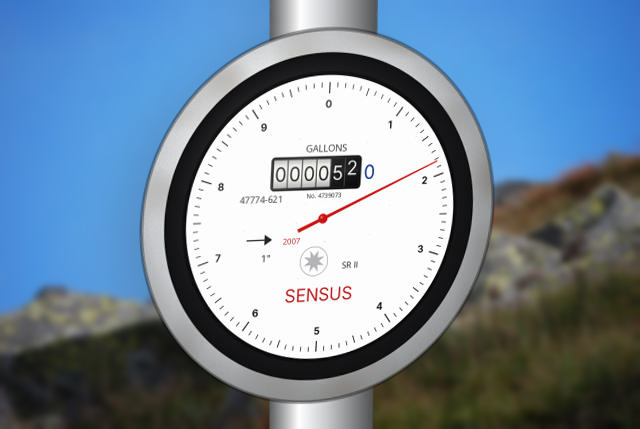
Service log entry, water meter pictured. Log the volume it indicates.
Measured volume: 521.8 gal
